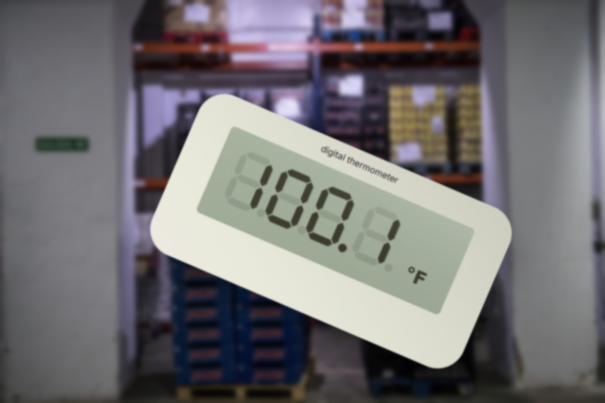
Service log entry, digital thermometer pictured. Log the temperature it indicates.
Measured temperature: 100.1 °F
